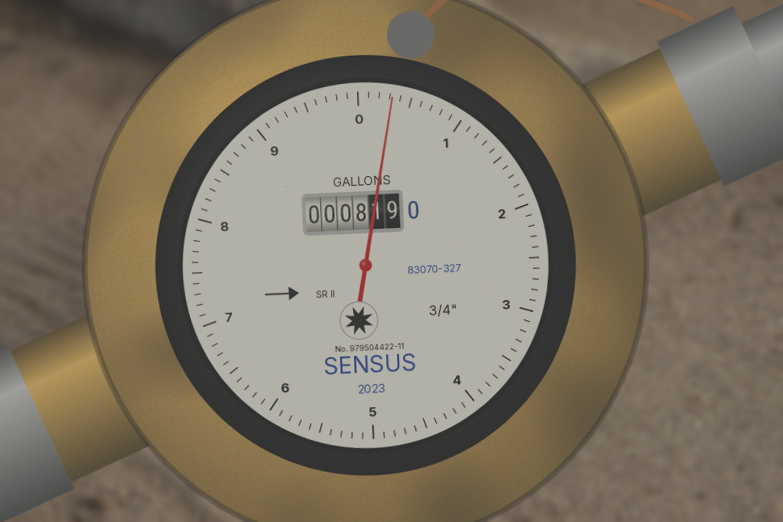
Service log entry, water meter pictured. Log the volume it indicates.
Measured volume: 8190.3 gal
